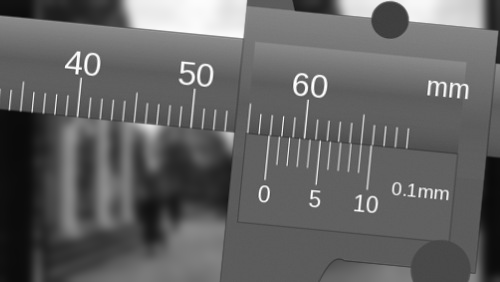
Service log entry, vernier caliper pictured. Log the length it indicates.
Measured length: 56.9 mm
